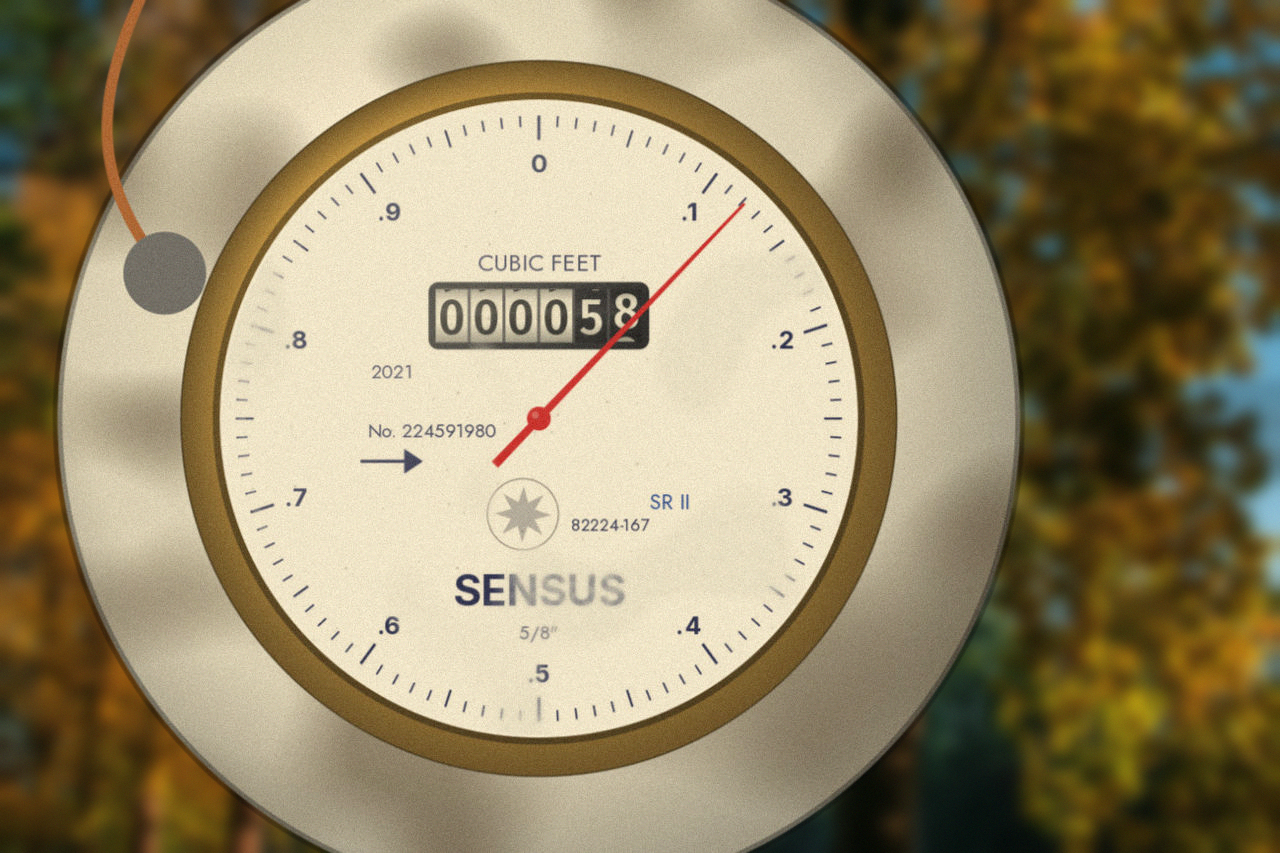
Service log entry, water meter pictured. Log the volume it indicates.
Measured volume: 58.12 ft³
